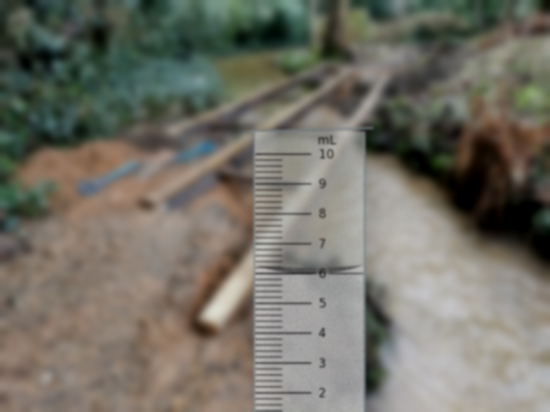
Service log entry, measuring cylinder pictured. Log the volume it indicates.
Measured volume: 6 mL
